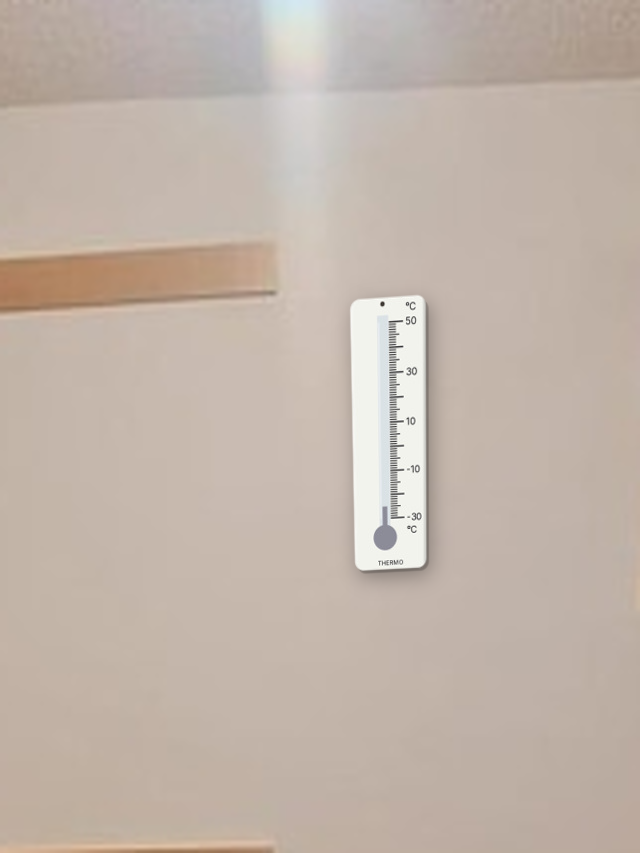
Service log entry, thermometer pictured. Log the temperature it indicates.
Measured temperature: -25 °C
